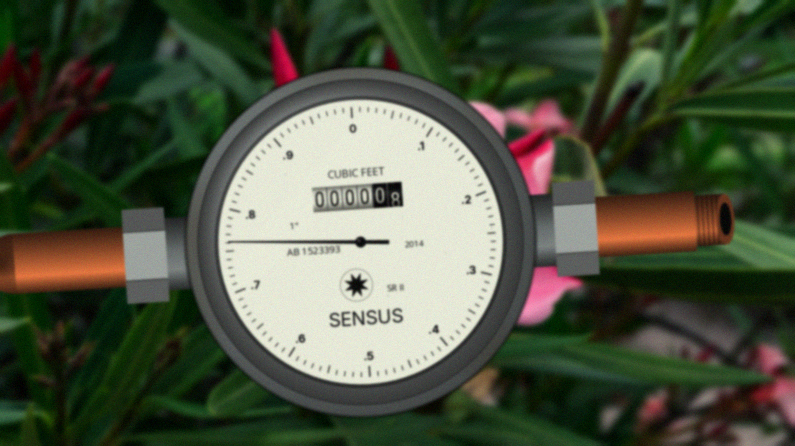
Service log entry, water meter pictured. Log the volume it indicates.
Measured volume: 7.76 ft³
